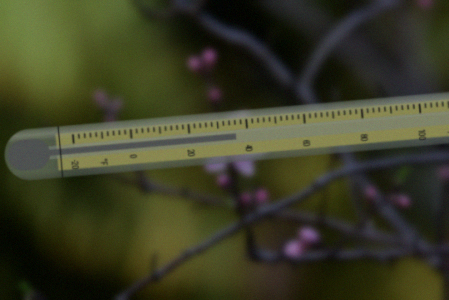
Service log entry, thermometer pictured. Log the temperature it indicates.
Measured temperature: 36 °F
